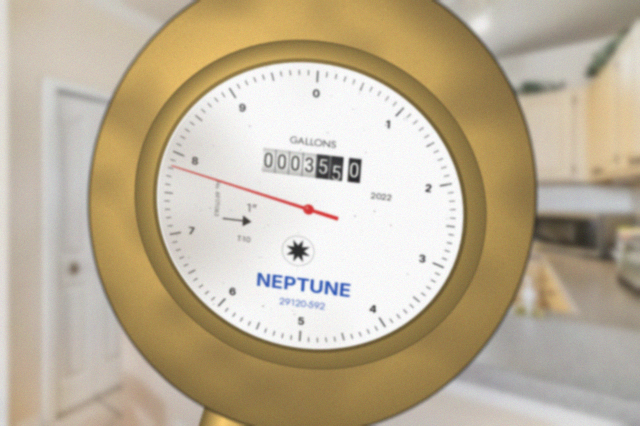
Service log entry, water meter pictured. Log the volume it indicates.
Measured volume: 3547.8 gal
